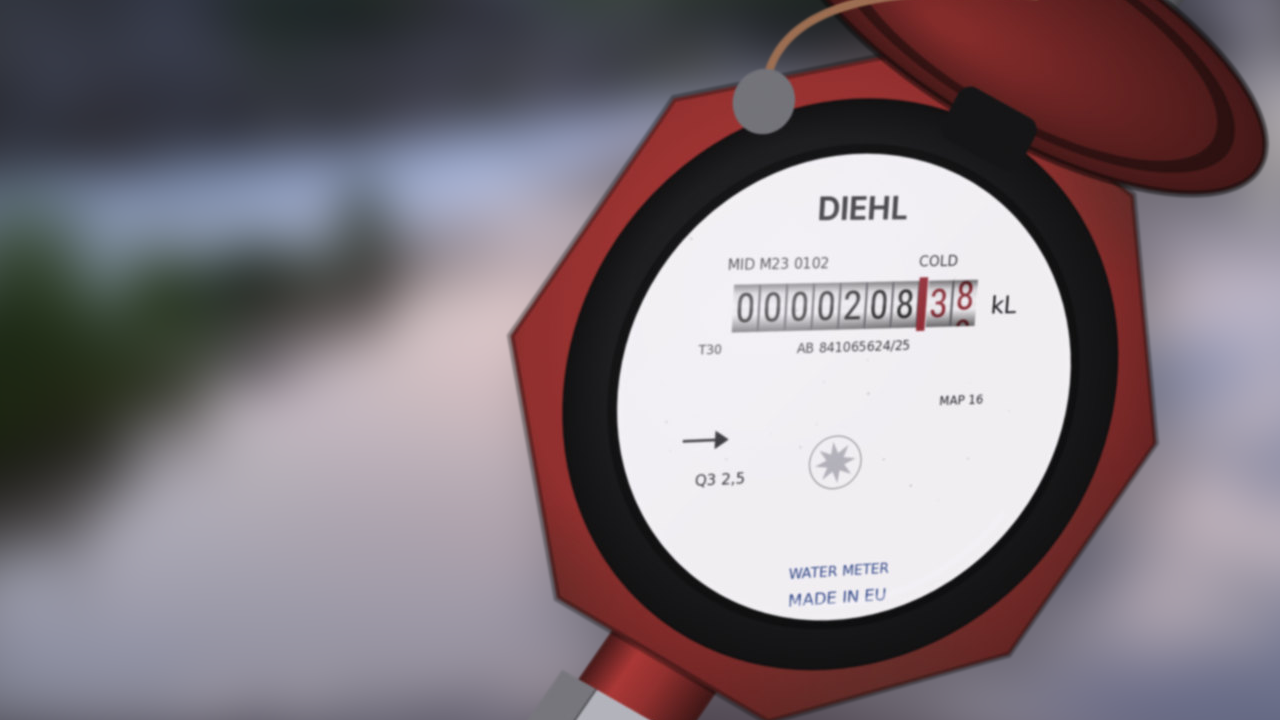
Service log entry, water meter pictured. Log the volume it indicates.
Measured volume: 208.38 kL
